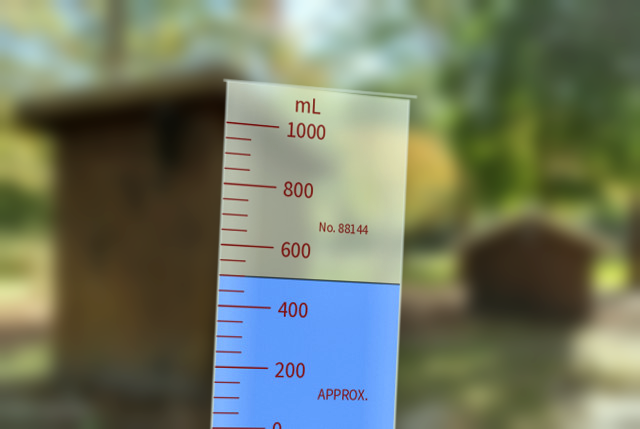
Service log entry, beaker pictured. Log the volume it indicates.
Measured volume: 500 mL
